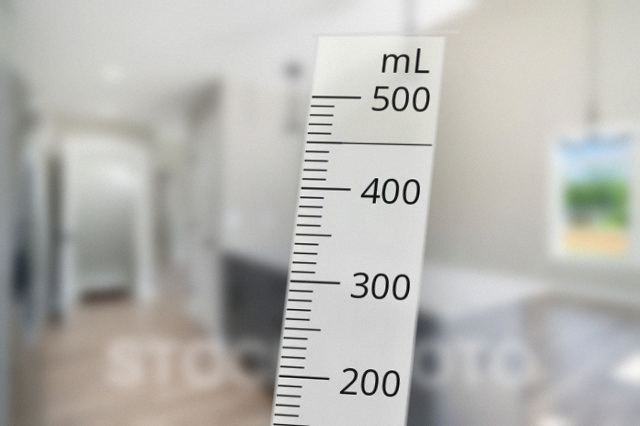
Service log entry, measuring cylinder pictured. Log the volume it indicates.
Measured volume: 450 mL
